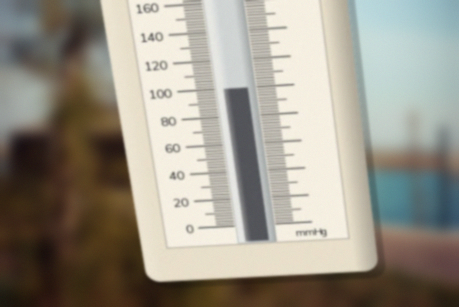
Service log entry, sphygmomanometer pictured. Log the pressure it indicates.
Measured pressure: 100 mmHg
